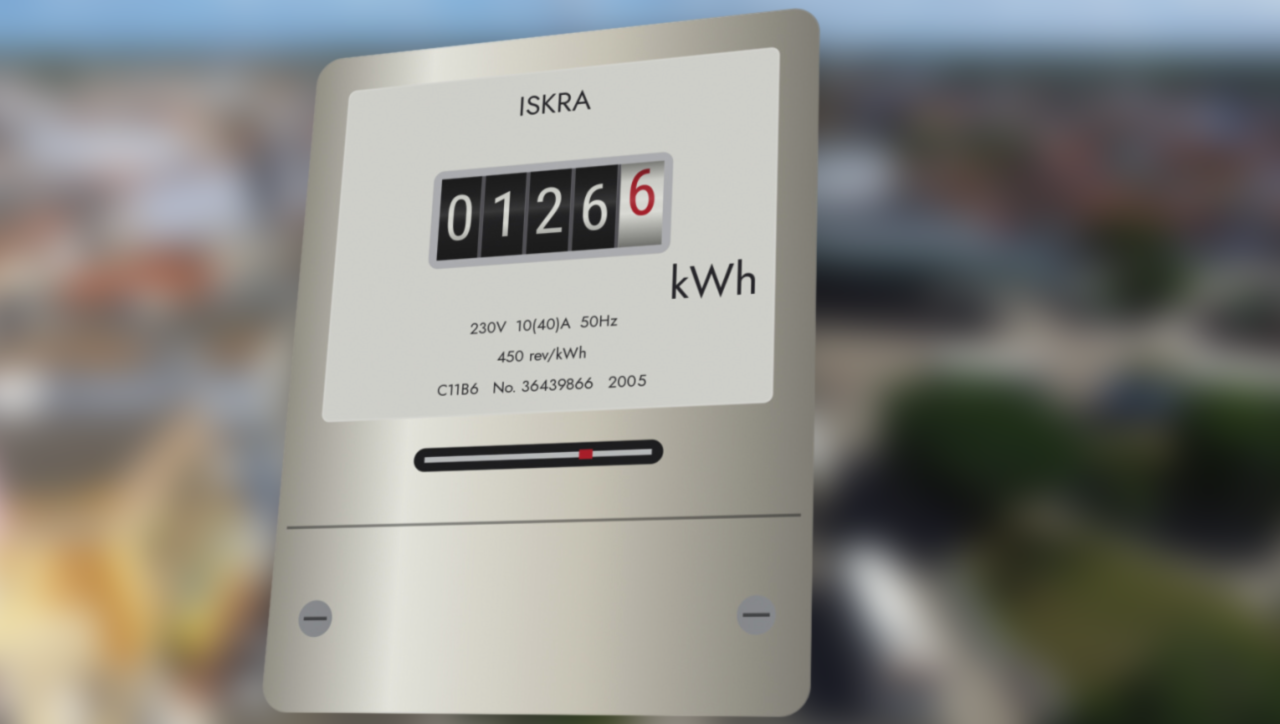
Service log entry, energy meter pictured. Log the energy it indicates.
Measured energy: 126.6 kWh
